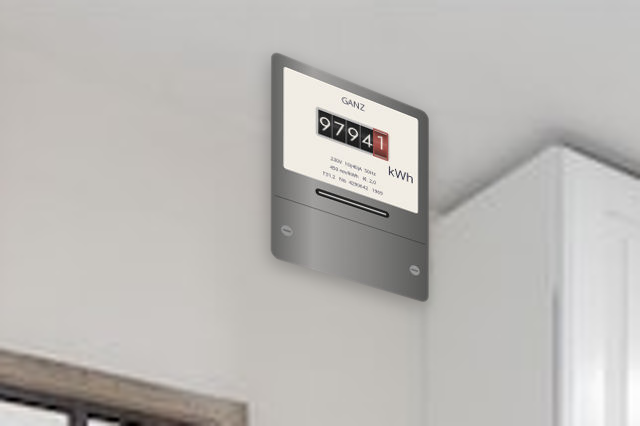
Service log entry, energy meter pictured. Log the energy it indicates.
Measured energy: 9794.1 kWh
